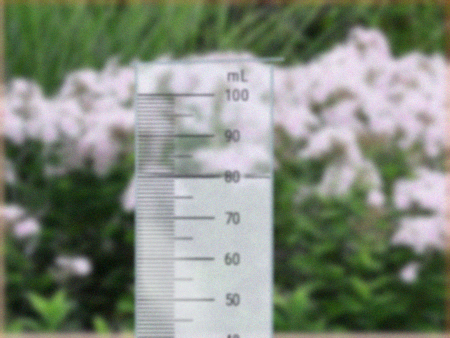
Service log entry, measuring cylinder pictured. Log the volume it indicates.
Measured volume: 80 mL
